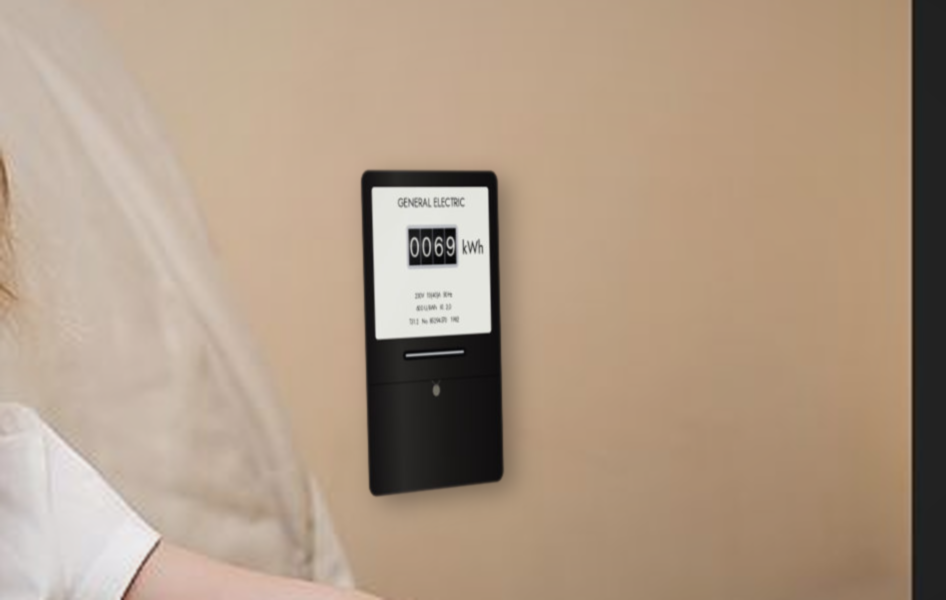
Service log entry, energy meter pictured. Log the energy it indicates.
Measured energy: 69 kWh
